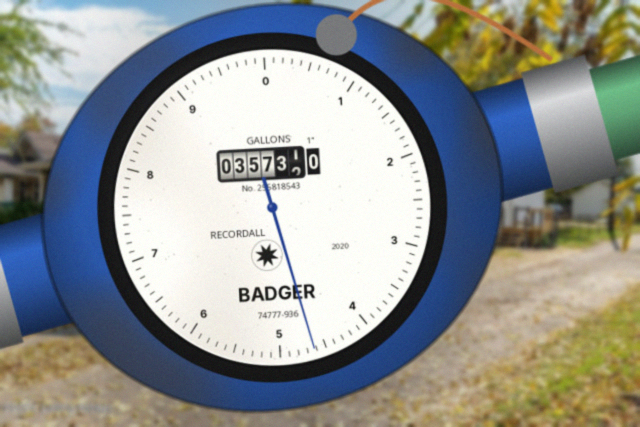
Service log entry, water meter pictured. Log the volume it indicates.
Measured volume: 357314.6 gal
